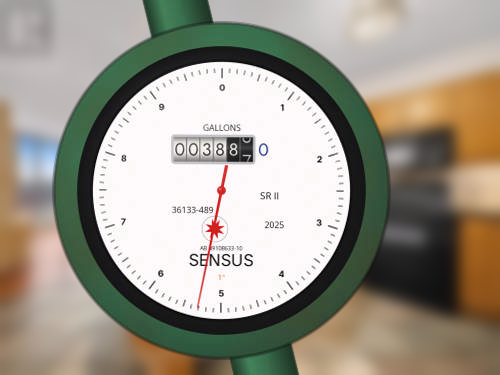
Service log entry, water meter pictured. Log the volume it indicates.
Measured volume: 38865.3 gal
